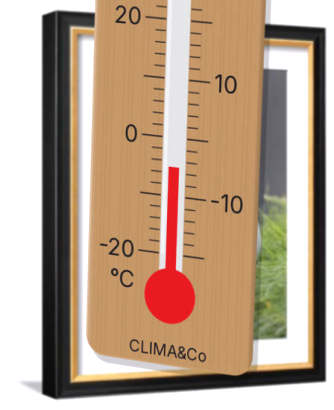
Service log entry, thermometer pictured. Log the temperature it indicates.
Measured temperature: -5 °C
